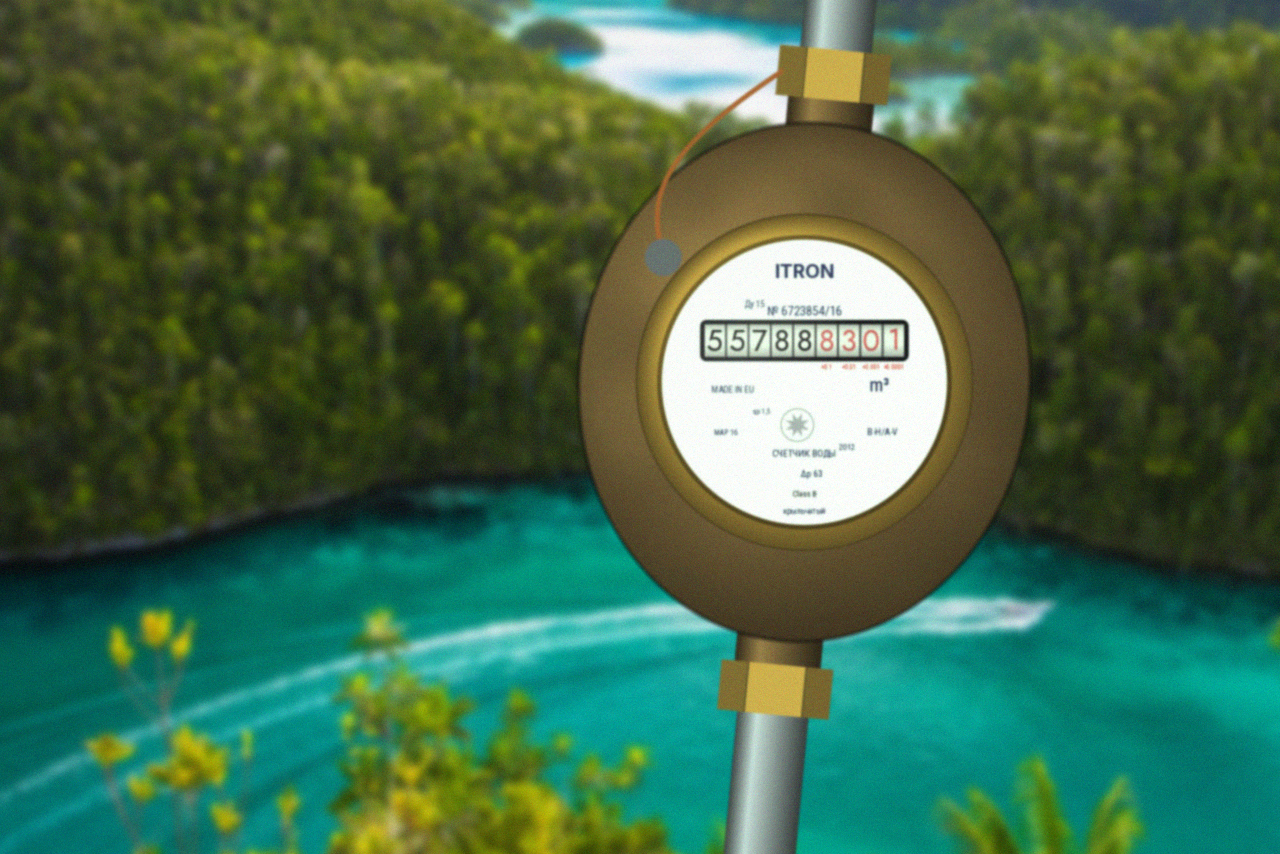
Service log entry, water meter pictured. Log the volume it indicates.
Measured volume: 55788.8301 m³
